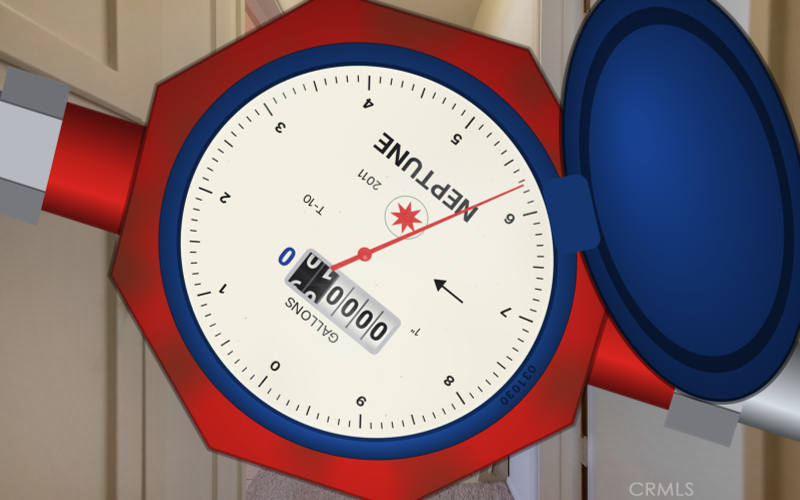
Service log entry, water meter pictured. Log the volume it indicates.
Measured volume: 95.7 gal
